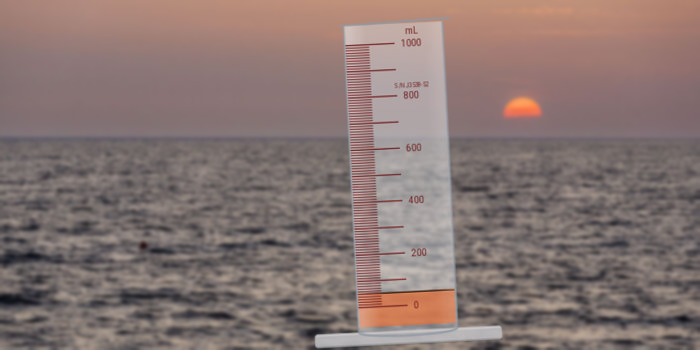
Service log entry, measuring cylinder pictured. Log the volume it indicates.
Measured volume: 50 mL
